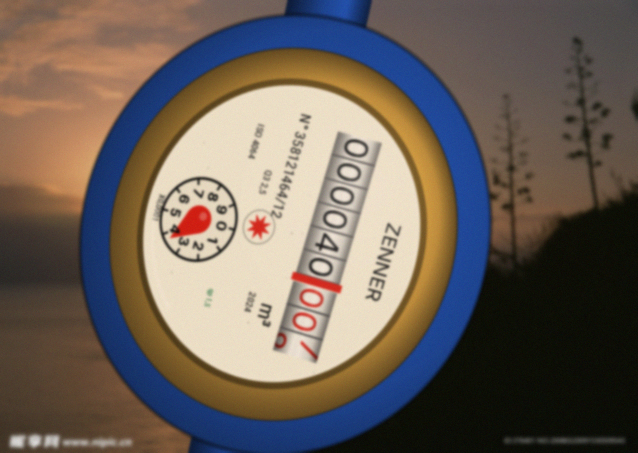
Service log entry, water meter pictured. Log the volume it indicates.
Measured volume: 40.0073 m³
